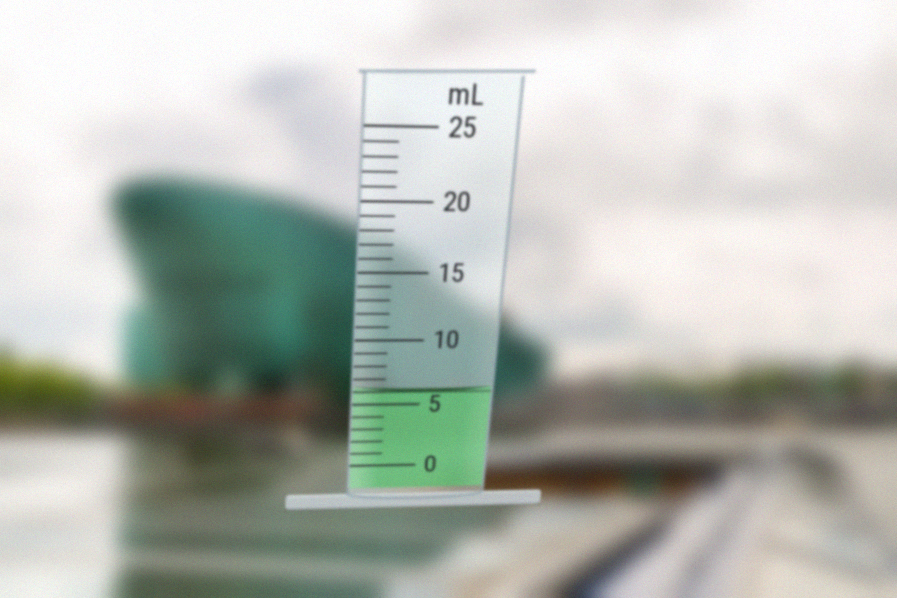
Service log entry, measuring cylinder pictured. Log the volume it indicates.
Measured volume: 6 mL
